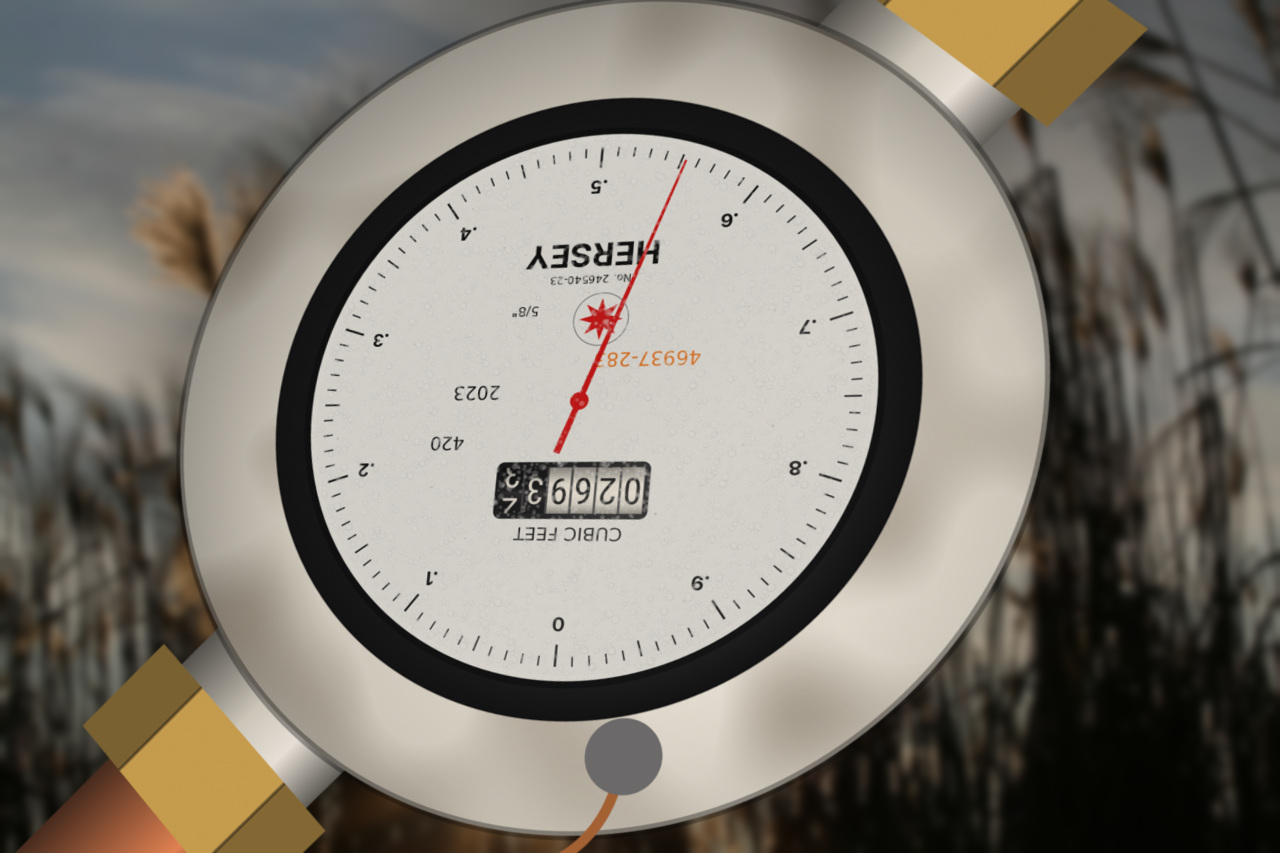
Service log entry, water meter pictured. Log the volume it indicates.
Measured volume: 26932.55 ft³
